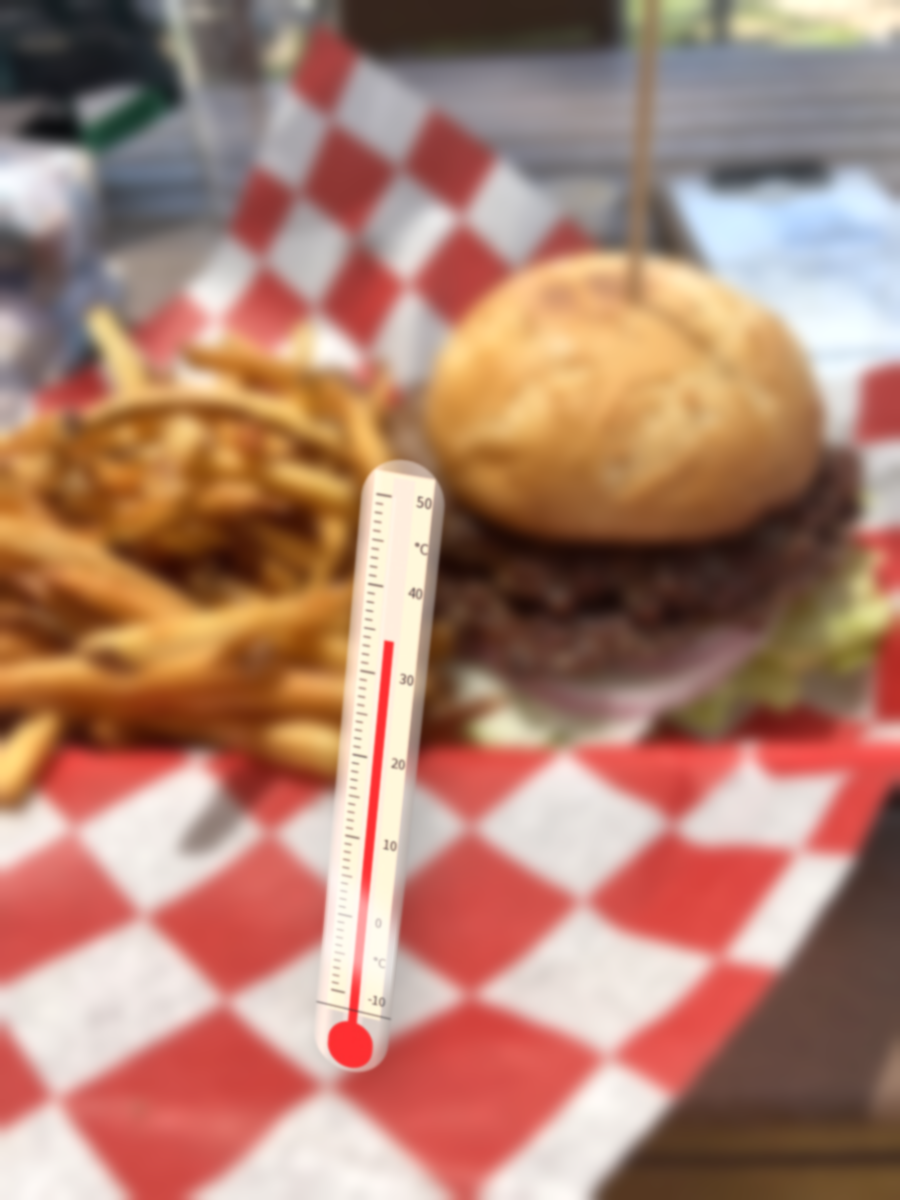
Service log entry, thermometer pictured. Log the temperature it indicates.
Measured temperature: 34 °C
